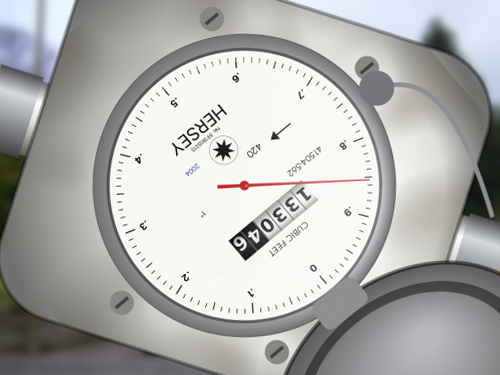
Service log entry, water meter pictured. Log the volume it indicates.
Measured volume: 133045.85 ft³
